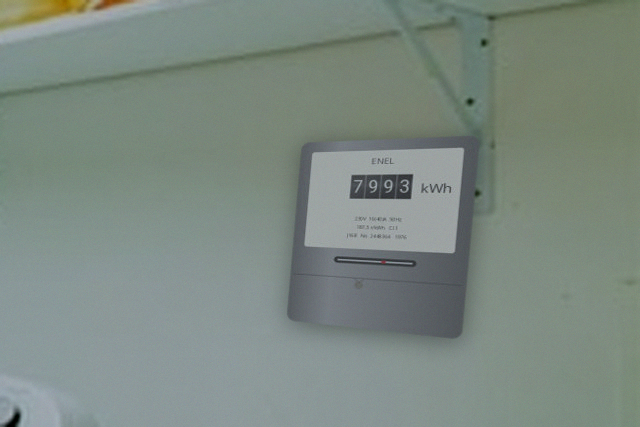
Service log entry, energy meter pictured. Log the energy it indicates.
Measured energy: 7993 kWh
